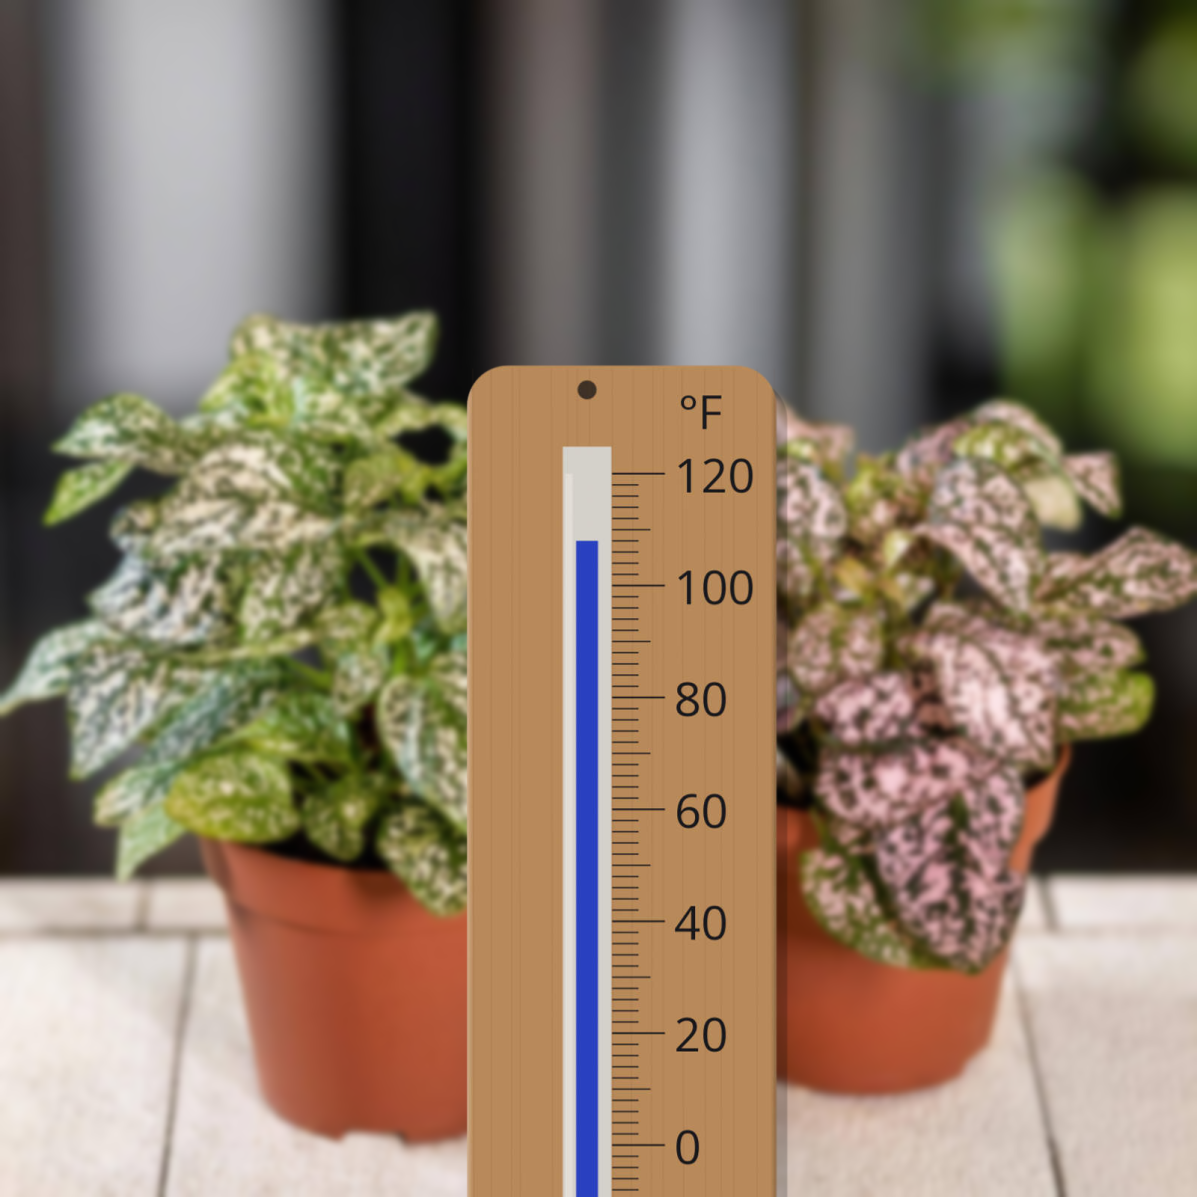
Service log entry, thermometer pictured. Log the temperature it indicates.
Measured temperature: 108 °F
